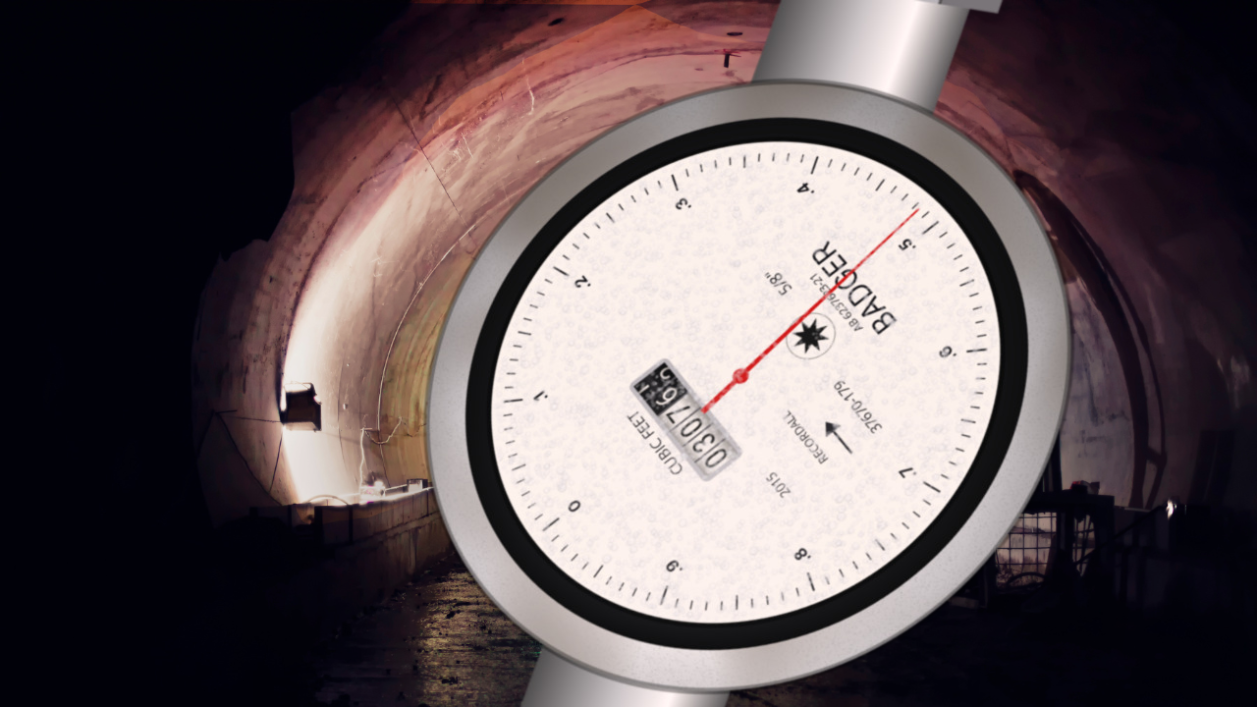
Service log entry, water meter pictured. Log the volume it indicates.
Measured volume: 30761.48 ft³
